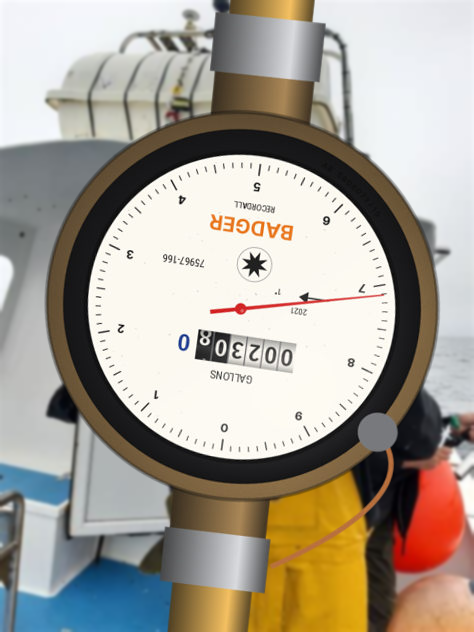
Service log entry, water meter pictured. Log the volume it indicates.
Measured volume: 23077.1 gal
